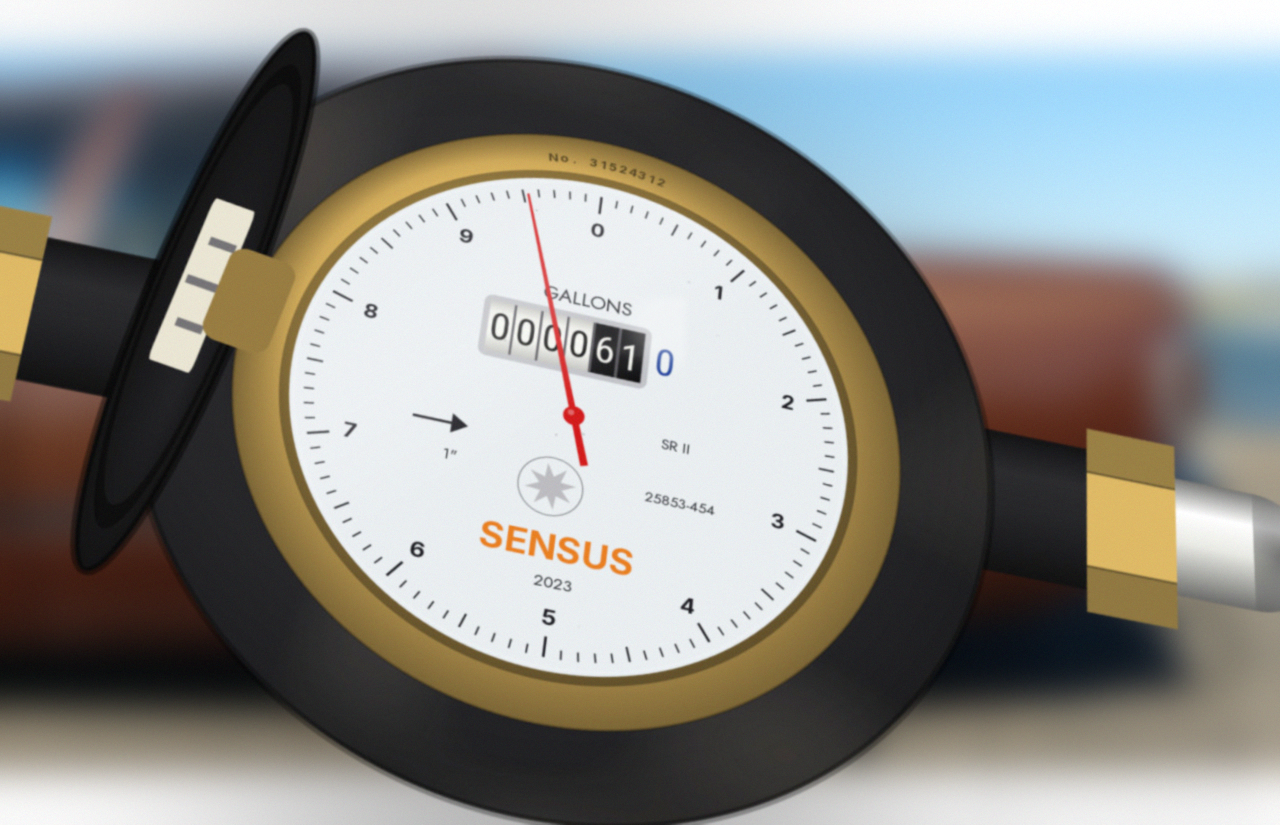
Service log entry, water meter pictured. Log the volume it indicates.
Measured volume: 609.5 gal
